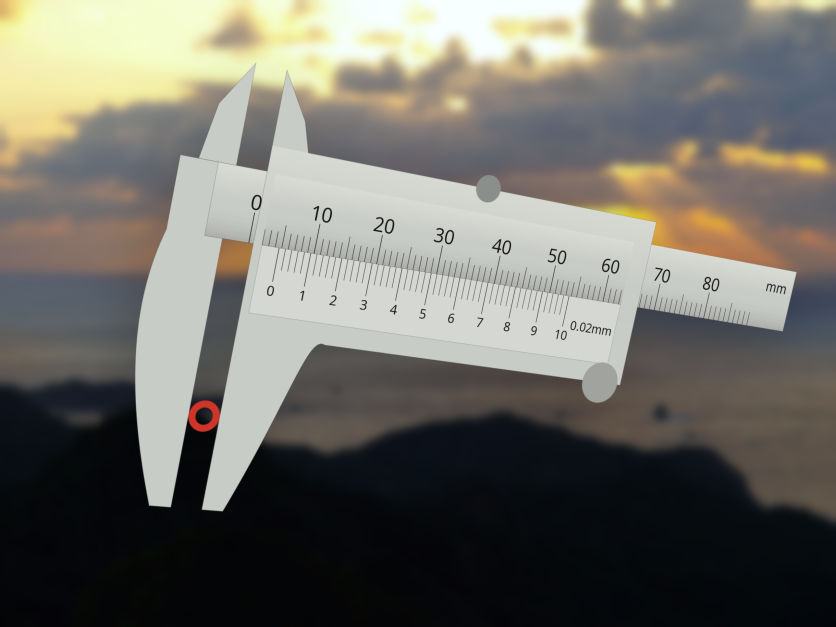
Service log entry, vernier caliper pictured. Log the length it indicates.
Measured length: 4.6 mm
